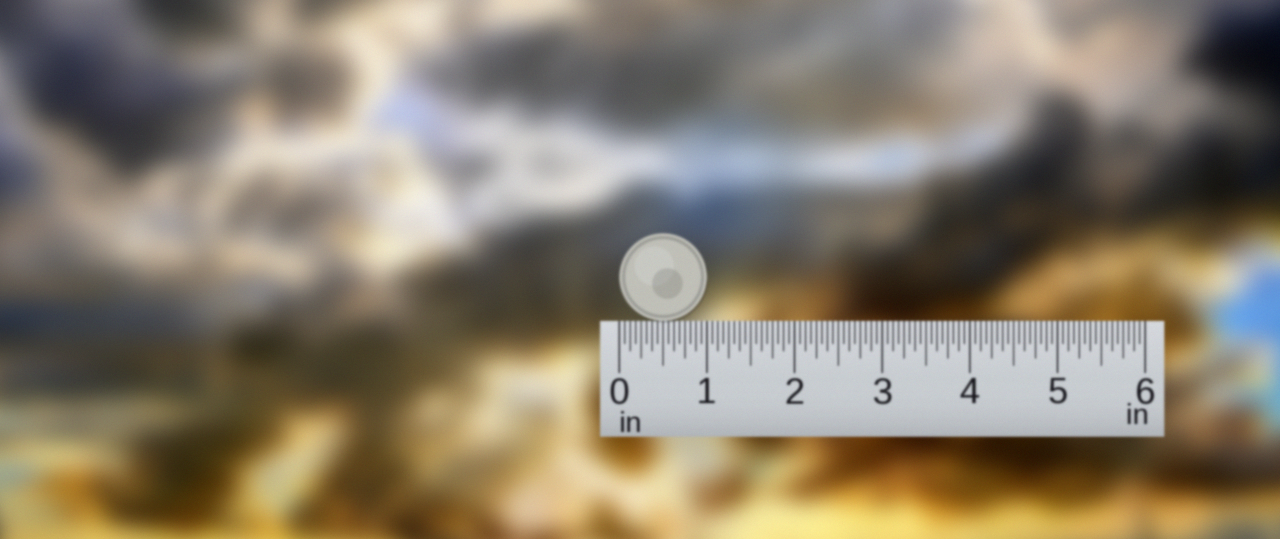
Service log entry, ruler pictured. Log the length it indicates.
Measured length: 1 in
